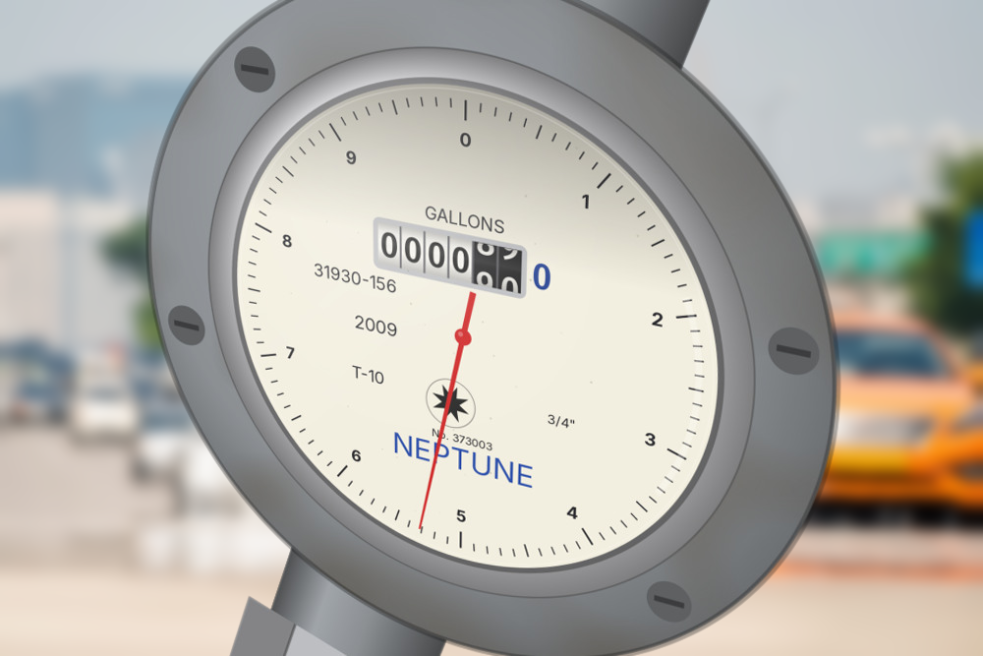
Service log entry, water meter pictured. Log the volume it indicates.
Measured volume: 895.3 gal
